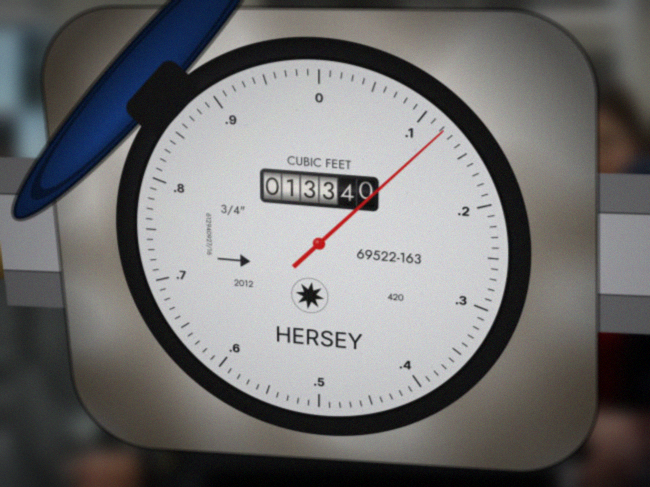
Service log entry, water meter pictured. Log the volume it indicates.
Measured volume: 13340.12 ft³
